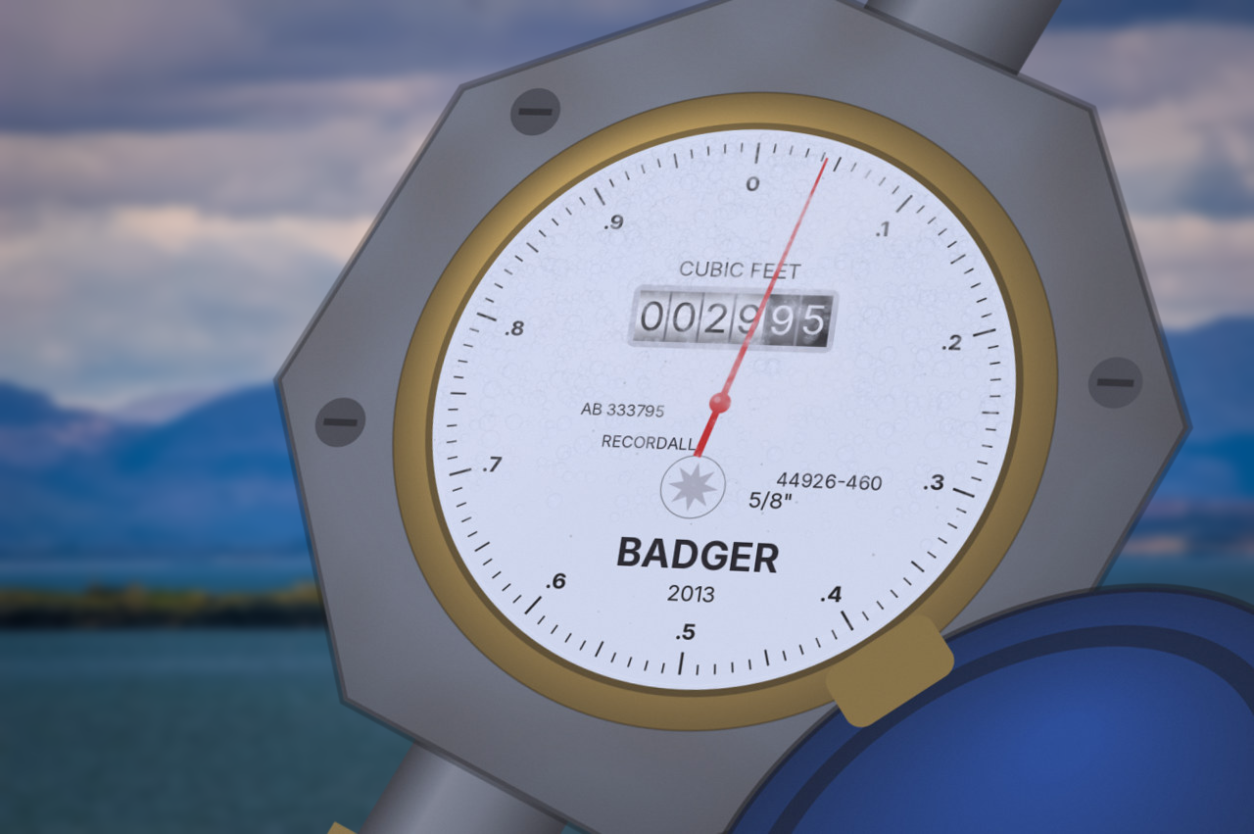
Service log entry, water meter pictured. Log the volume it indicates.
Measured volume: 2995.04 ft³
